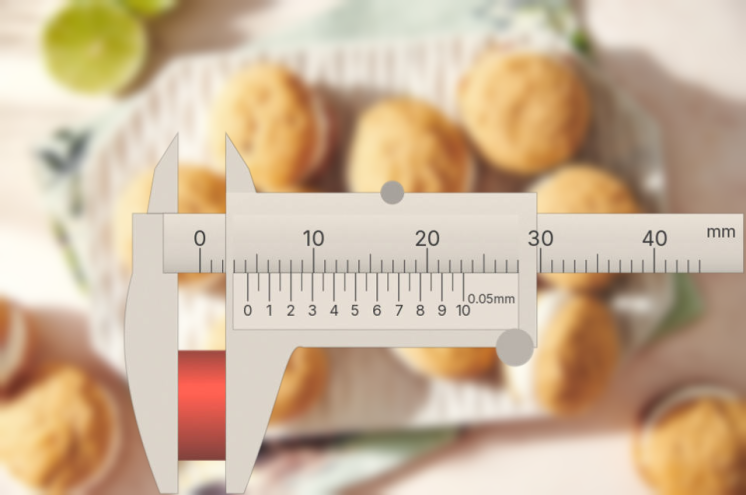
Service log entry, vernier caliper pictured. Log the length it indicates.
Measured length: 4.2 mm
